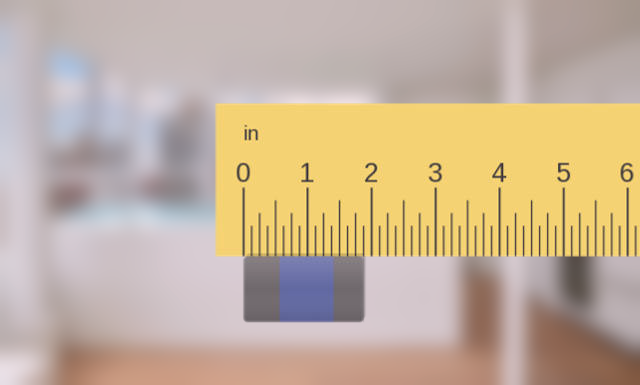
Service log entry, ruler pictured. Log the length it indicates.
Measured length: 1.875 in
